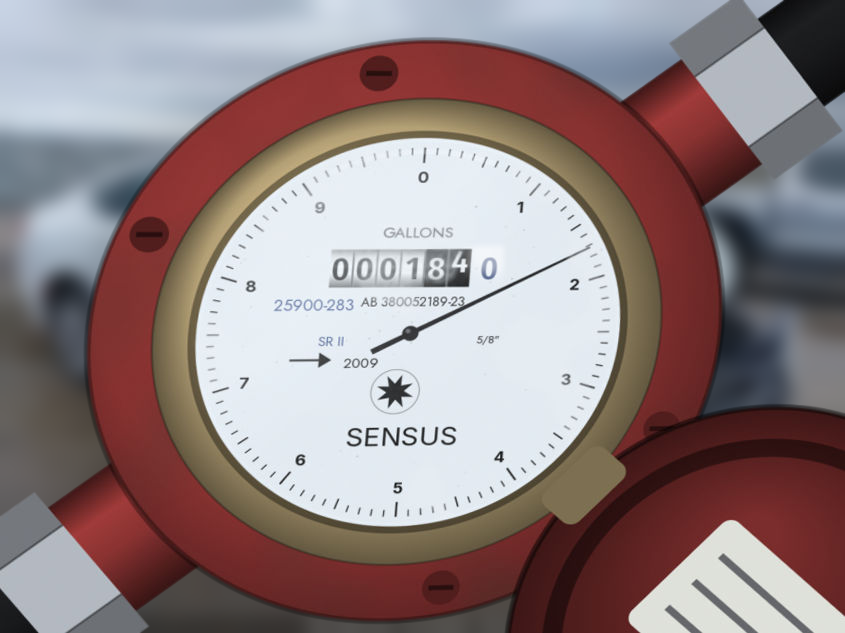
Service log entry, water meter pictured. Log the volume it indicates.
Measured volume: 1841.7 gal
